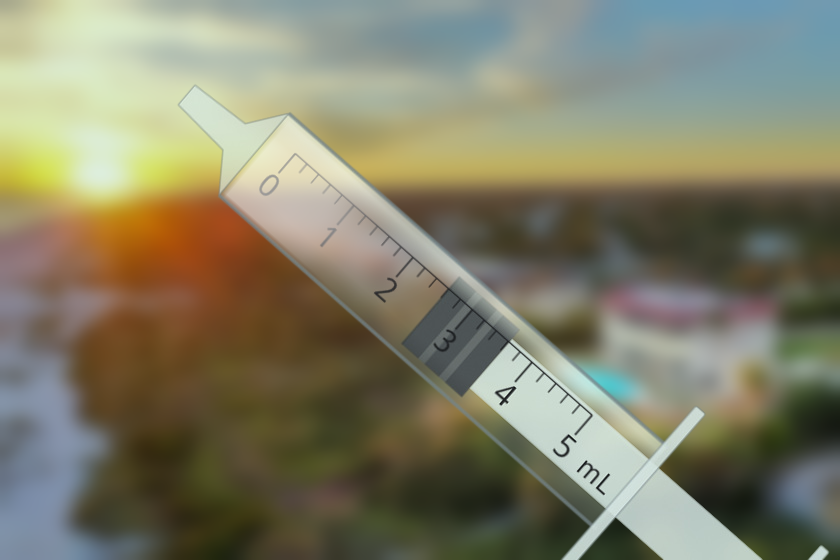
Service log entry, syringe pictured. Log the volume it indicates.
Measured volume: 2.6 mL
